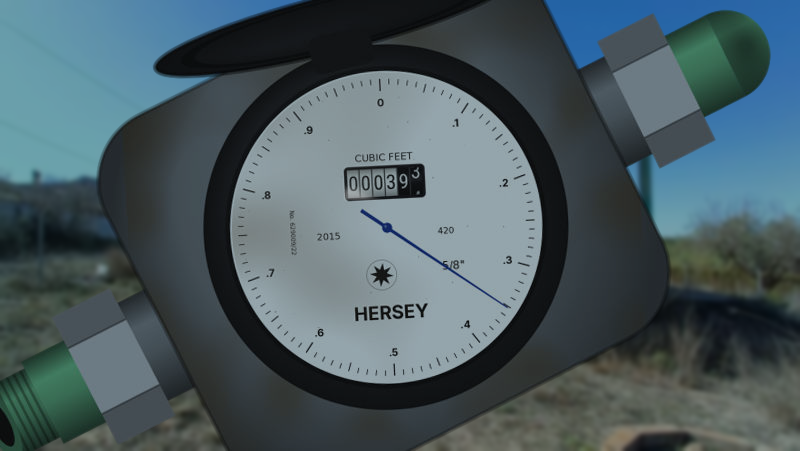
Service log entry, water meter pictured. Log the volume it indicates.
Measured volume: 393.35 ft³
